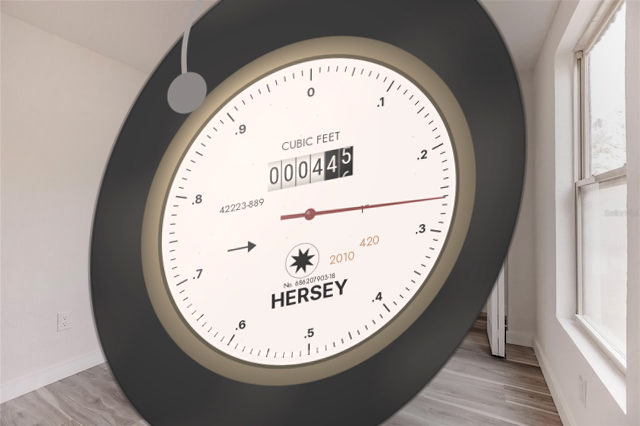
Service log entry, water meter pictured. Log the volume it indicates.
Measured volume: 445.26 ft³
